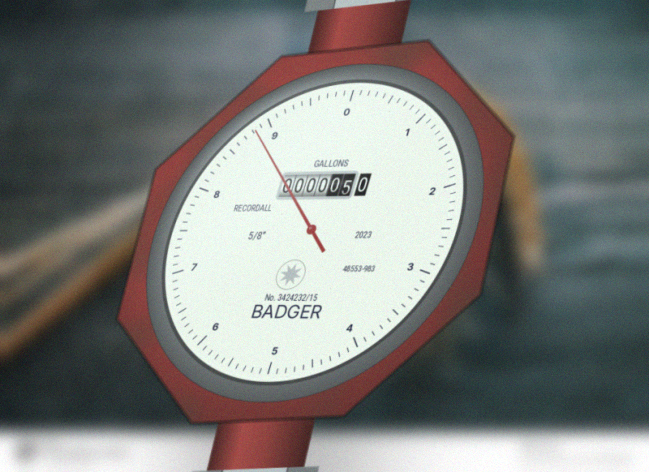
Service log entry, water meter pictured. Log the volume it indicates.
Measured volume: 48.8 gal
